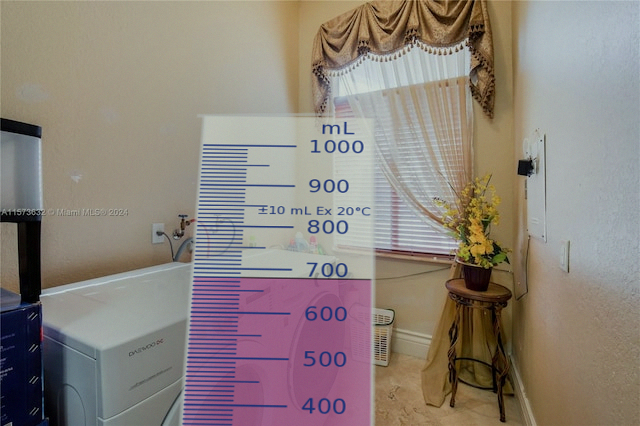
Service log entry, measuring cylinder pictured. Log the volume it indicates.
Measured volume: 680 mL
